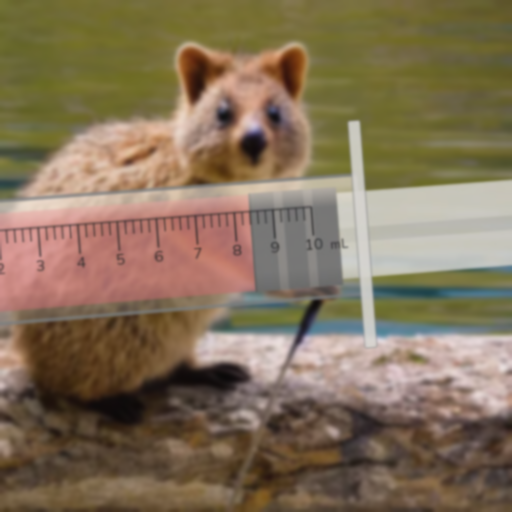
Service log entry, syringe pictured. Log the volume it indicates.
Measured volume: 8.4 mL
